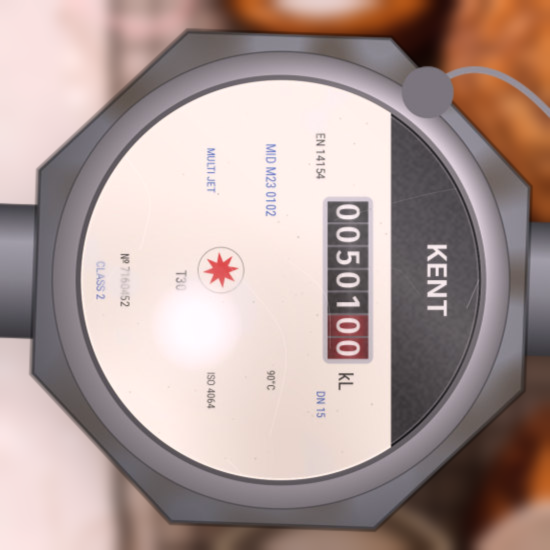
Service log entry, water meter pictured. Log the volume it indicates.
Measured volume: 501.00 kL
